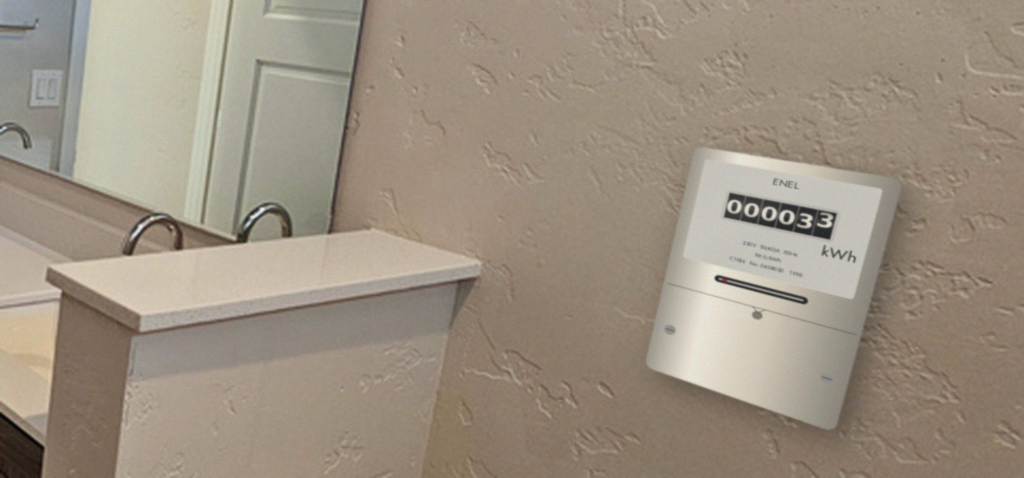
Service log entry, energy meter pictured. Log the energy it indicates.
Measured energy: 33 kWh
